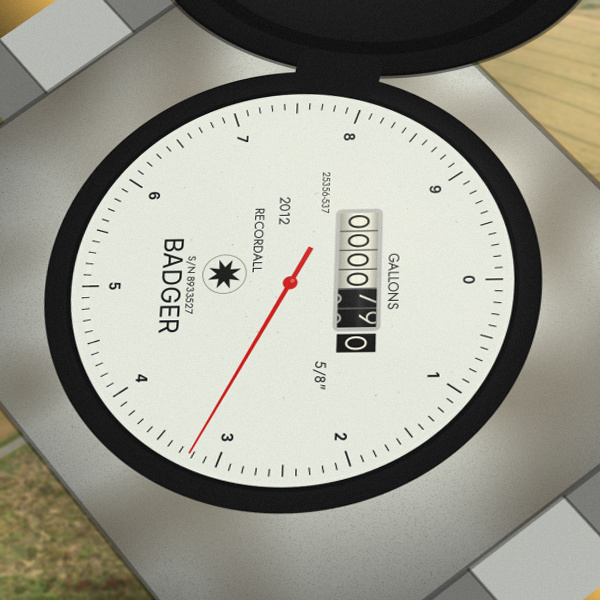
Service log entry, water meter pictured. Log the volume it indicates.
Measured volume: 793.2 gal
